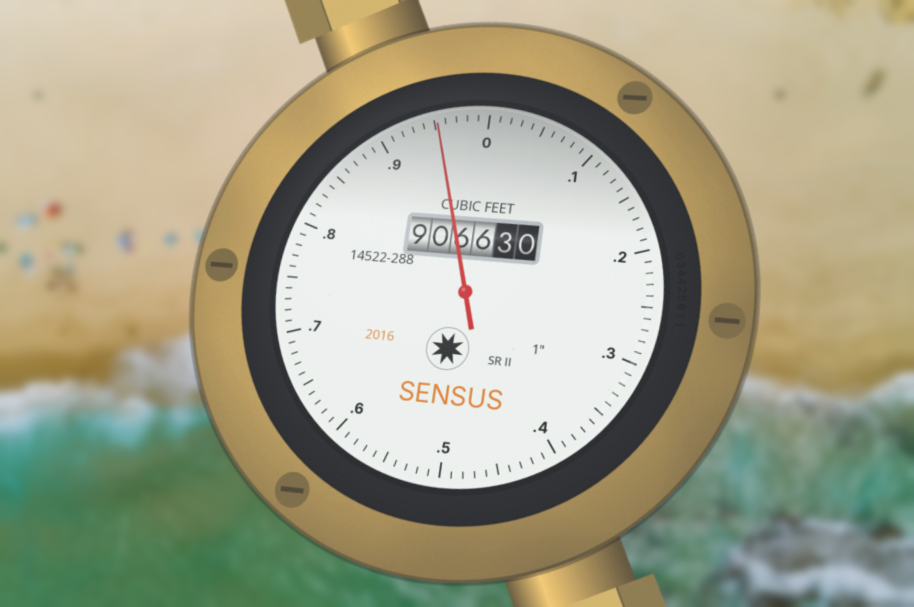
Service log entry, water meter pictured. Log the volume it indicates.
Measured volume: 906629.95 ft³
